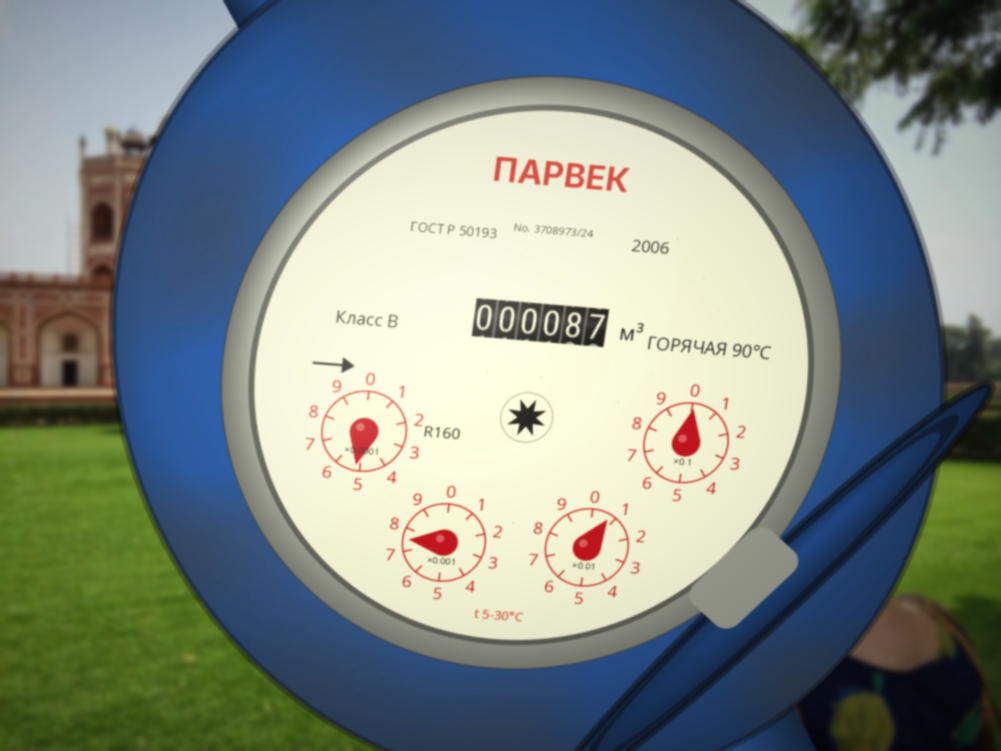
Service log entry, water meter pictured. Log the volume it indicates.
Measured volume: 87.0075 m³
